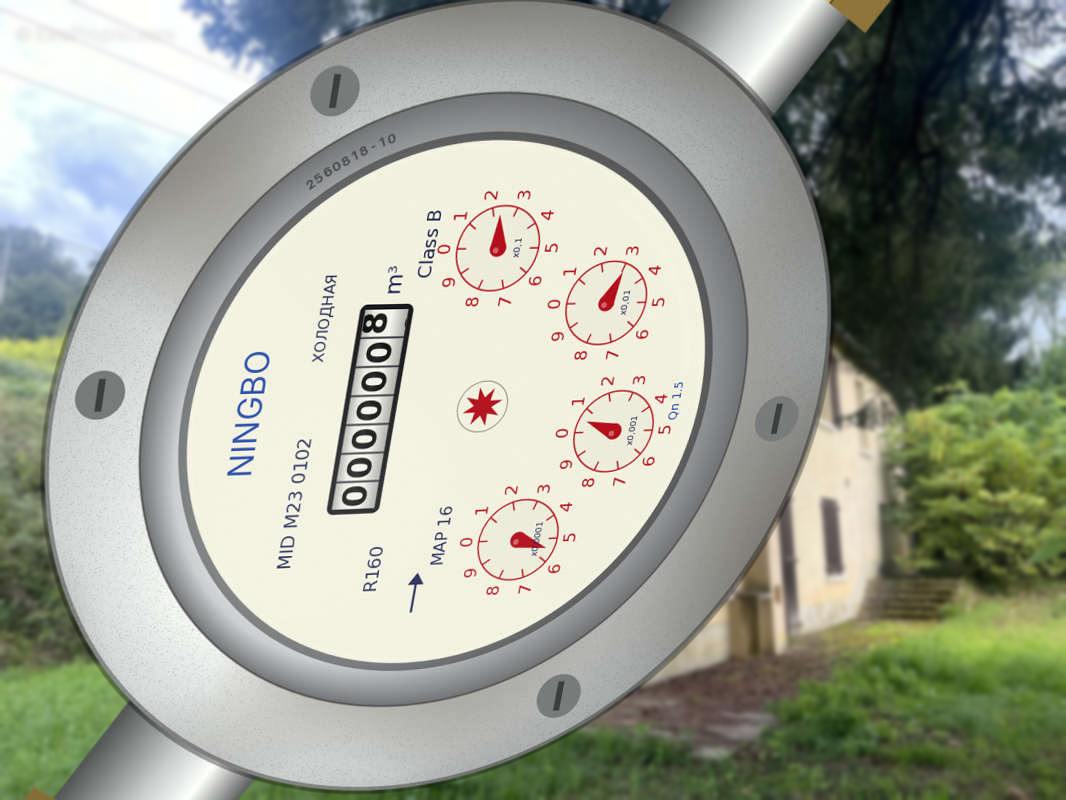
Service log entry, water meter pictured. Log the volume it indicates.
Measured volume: 8.2305 m³
